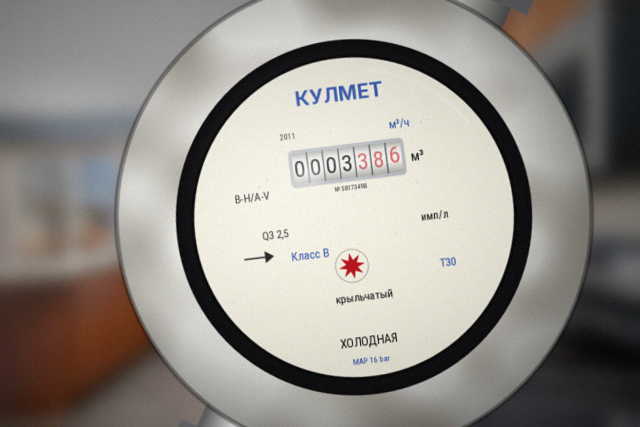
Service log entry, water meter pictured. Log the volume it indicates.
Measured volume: 3.386 m³
